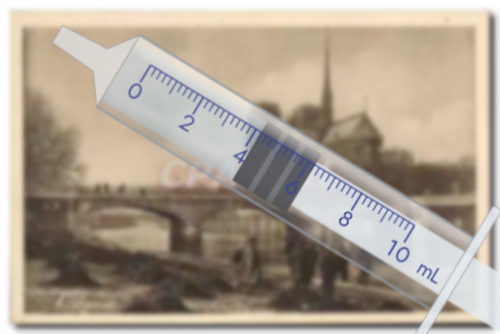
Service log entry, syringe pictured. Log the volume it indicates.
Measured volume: 4.2 mL
